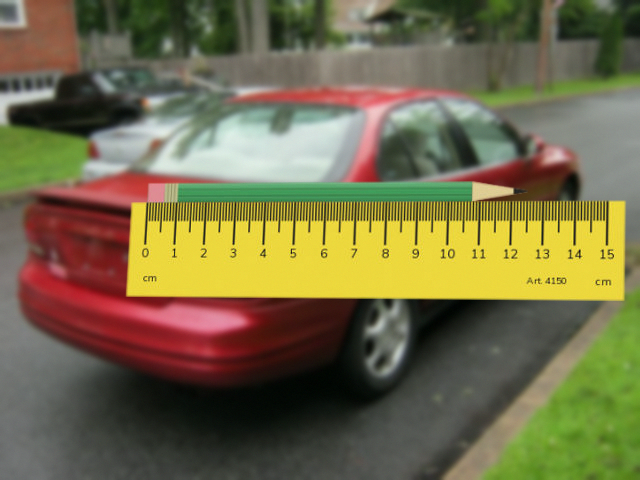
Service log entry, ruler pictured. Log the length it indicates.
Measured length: 12.5 cm
